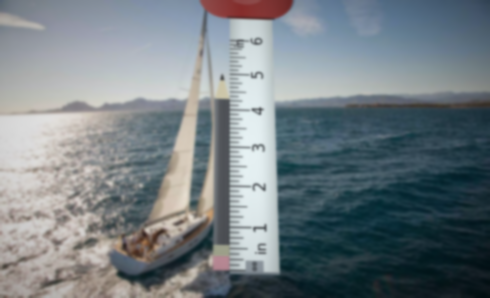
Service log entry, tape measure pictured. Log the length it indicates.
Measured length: 5 in
